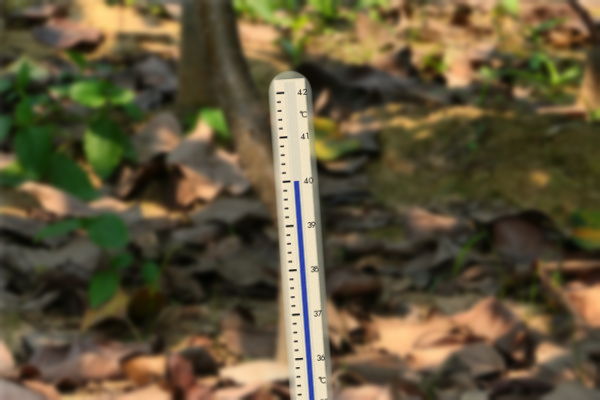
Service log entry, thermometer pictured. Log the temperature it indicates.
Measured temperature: 40 °C
